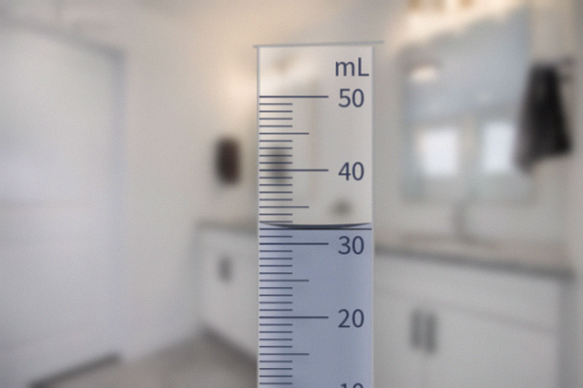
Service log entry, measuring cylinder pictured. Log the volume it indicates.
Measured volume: 32 mL
